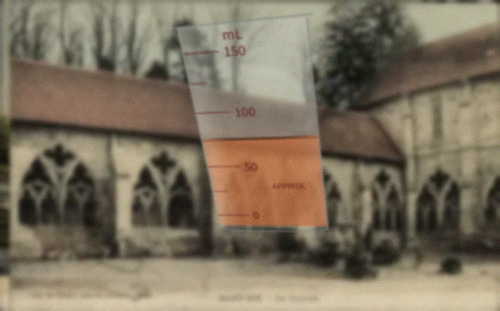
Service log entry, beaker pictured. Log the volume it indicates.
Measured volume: 75 mL
